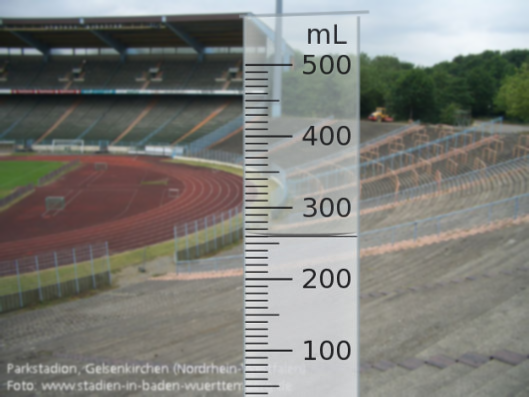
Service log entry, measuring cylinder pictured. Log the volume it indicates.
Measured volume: 260 mL
